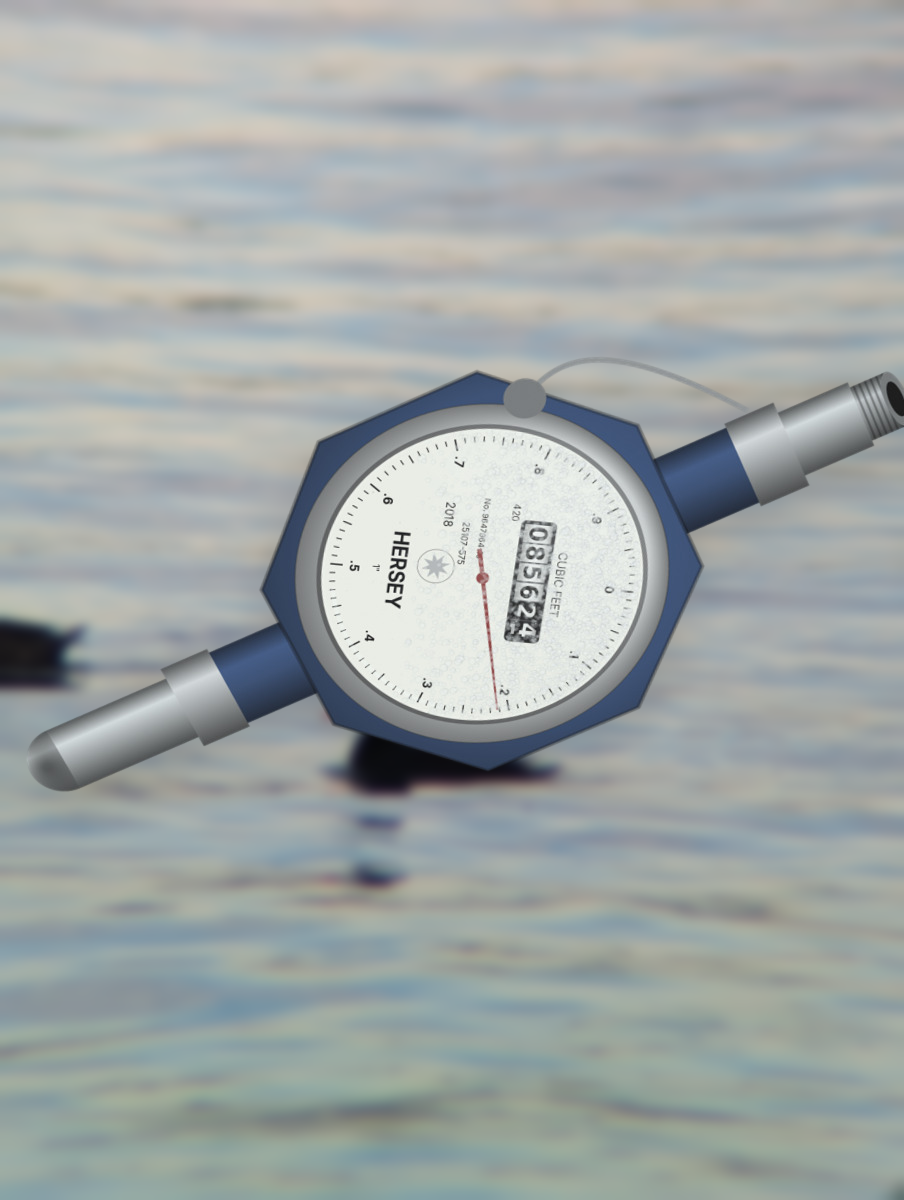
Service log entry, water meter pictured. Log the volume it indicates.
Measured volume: 85624.21 ft³
